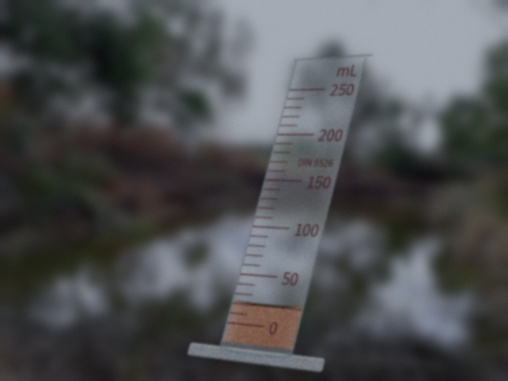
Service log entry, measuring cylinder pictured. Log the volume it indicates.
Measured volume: 20 mL
